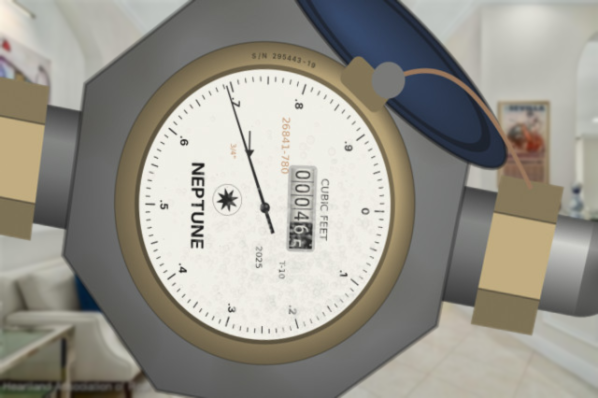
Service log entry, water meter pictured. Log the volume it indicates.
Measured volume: 464.69 ft³
